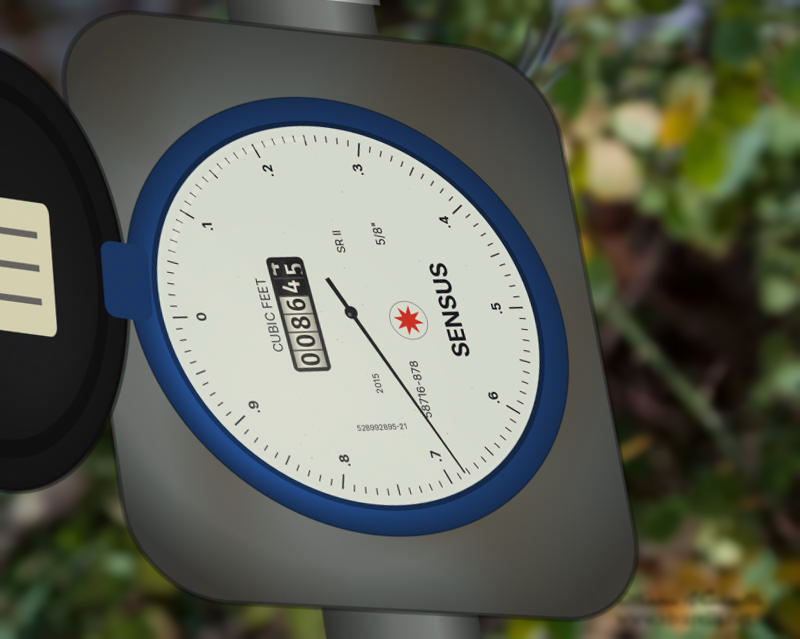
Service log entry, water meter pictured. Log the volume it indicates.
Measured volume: 8644.68 ft³
